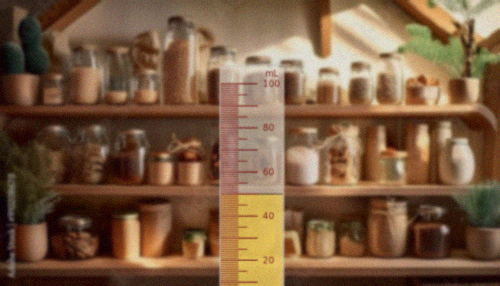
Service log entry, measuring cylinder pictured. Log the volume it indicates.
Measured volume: 50 mL
